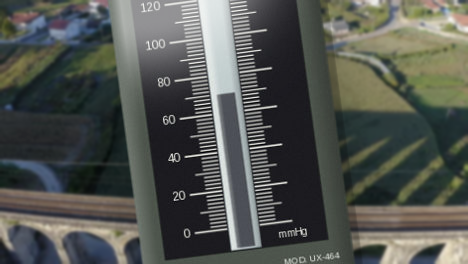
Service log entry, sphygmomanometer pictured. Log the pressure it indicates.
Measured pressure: 70 mmHg
